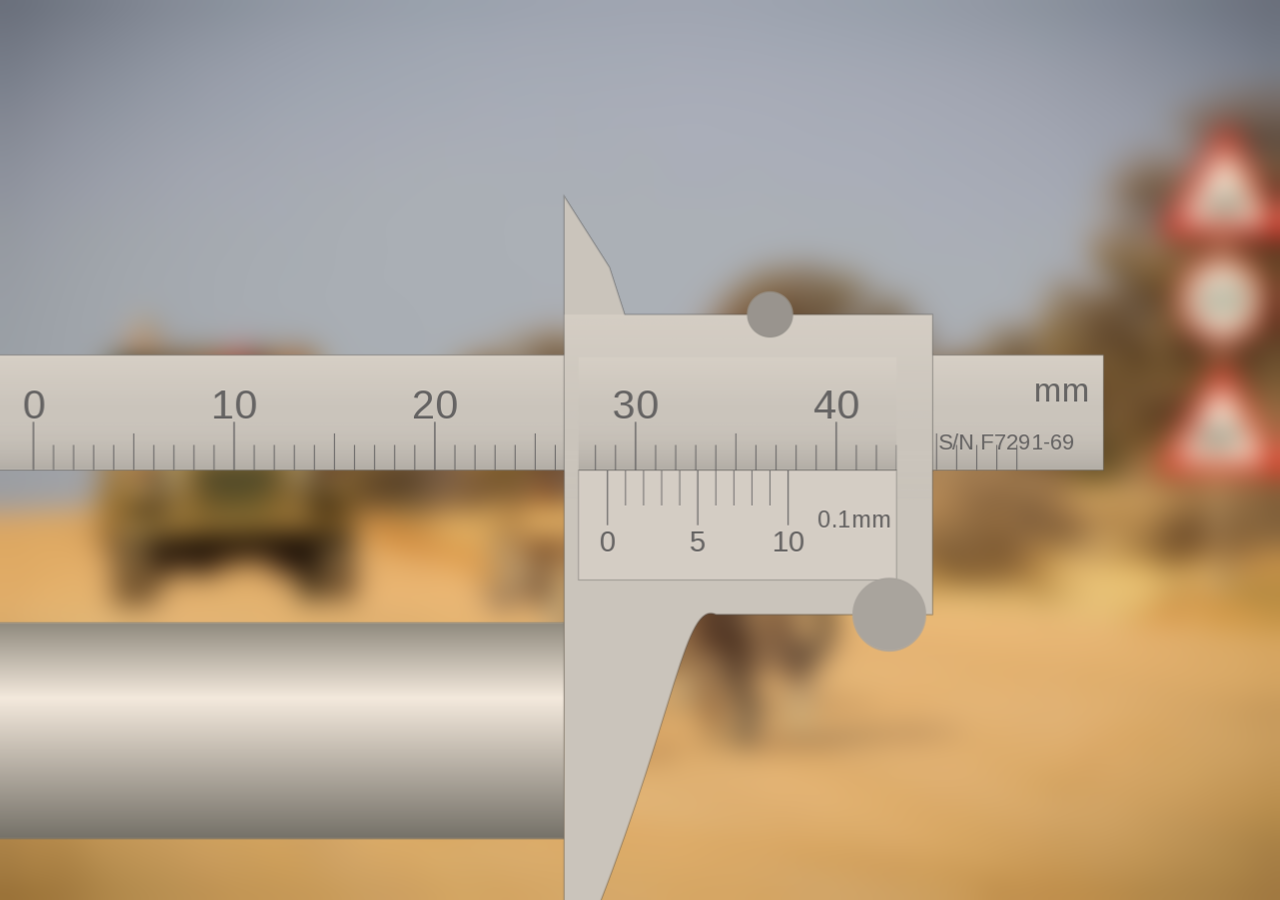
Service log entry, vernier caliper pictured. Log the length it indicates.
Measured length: 28.6 mm
